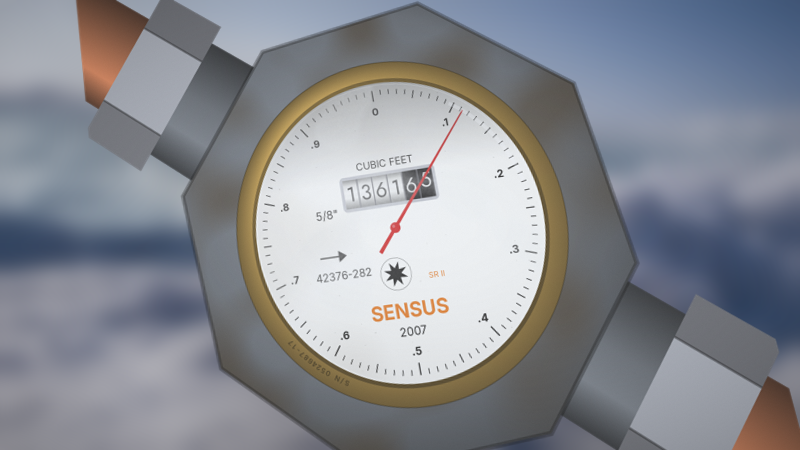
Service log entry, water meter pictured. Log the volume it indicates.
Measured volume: 136165.11 ft³
